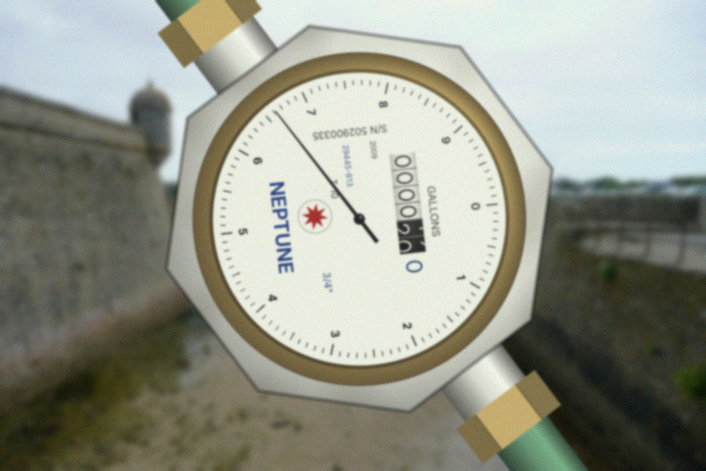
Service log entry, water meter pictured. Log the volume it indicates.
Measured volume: 196.6 gal
